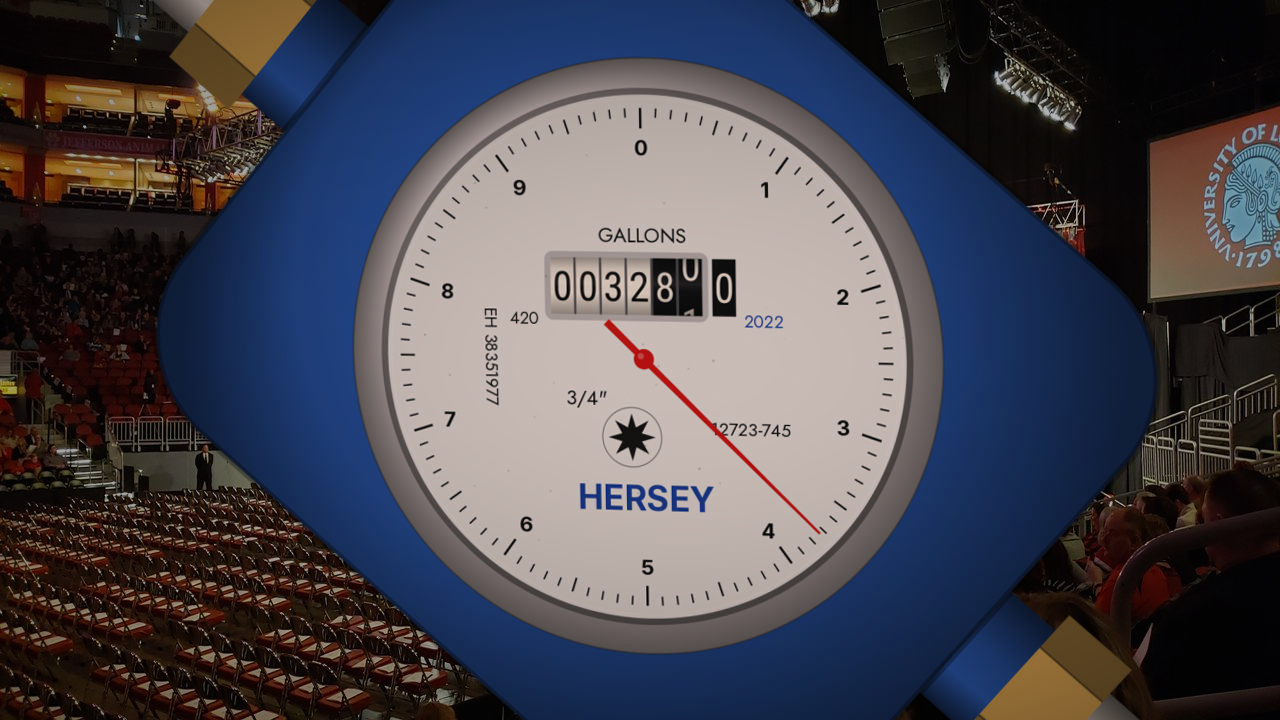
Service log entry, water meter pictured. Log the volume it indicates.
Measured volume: 32803.7 gal
